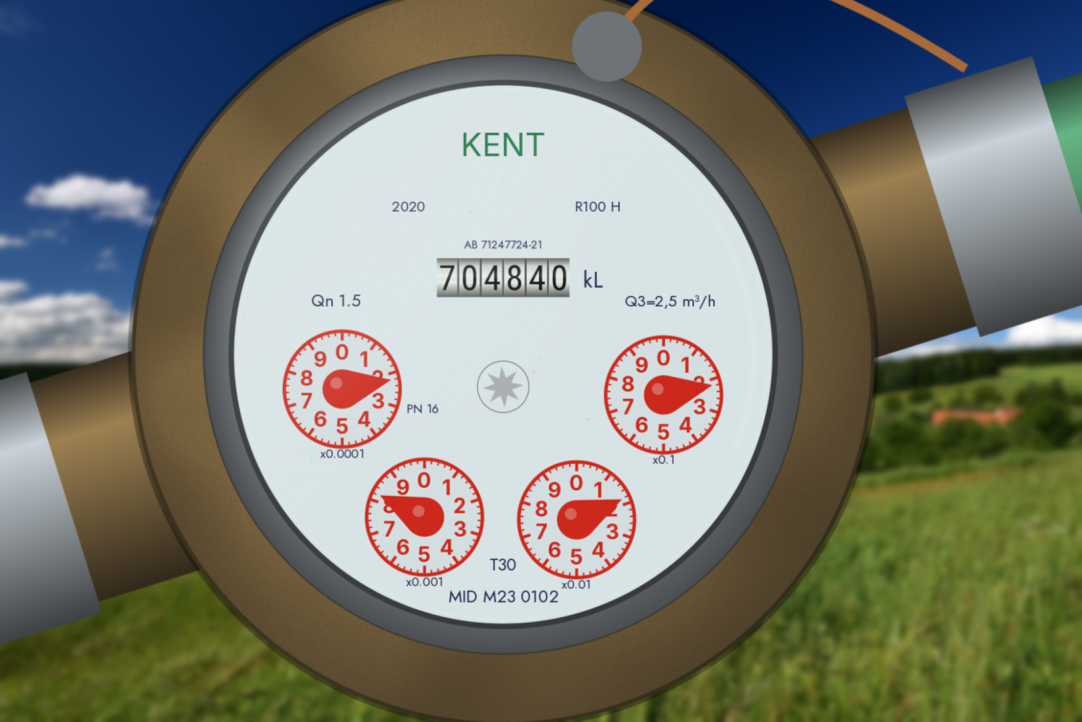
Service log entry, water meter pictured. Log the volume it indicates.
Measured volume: 704840.2182 kL
